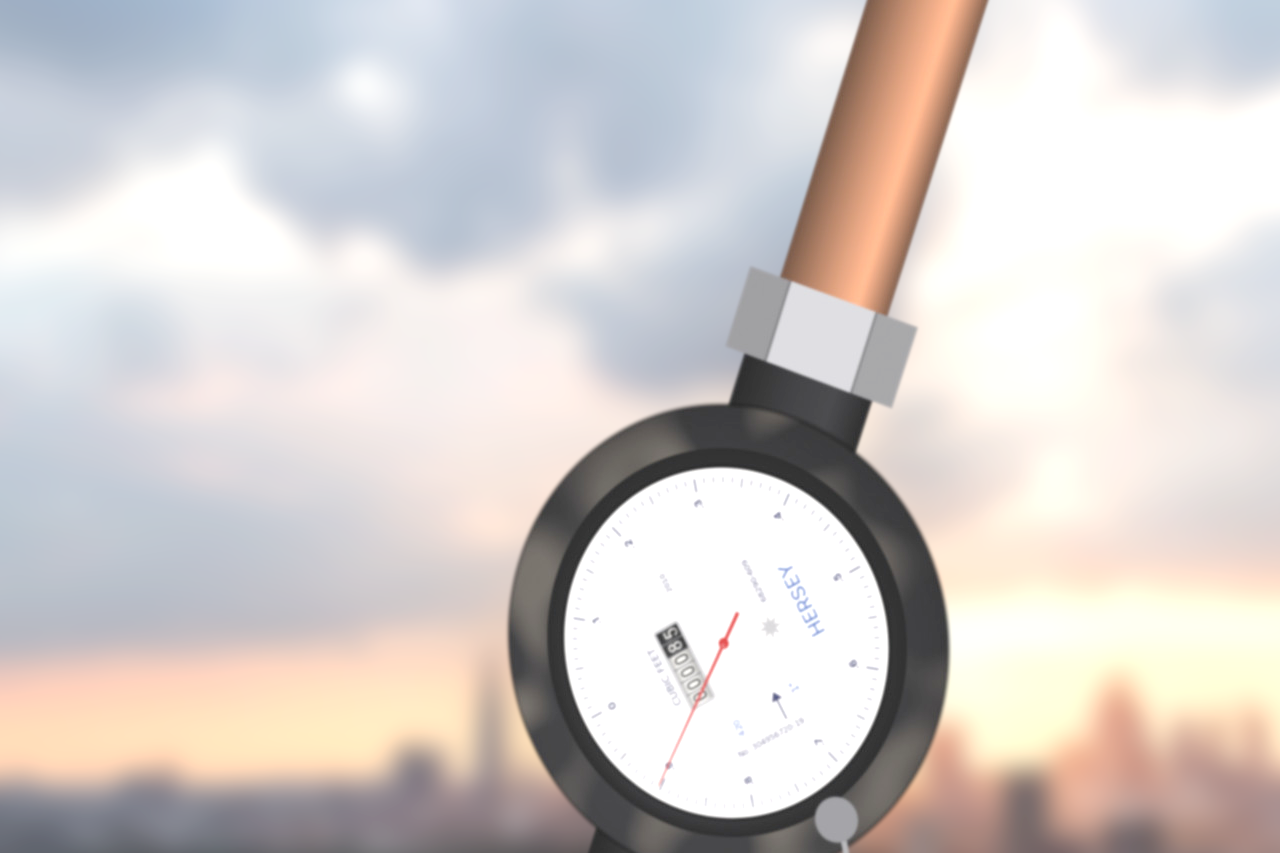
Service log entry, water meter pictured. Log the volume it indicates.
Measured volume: 84.90 ft³
